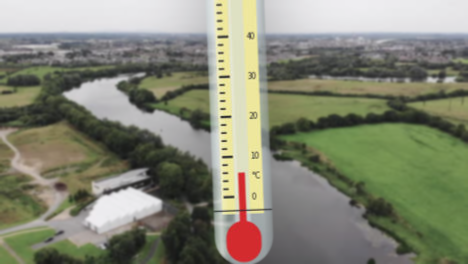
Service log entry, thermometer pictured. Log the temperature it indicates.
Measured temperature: 6 °C
